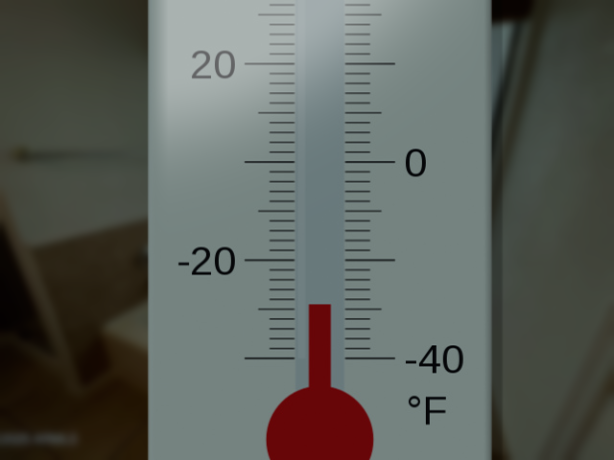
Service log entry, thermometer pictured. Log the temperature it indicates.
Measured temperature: -29 °F
